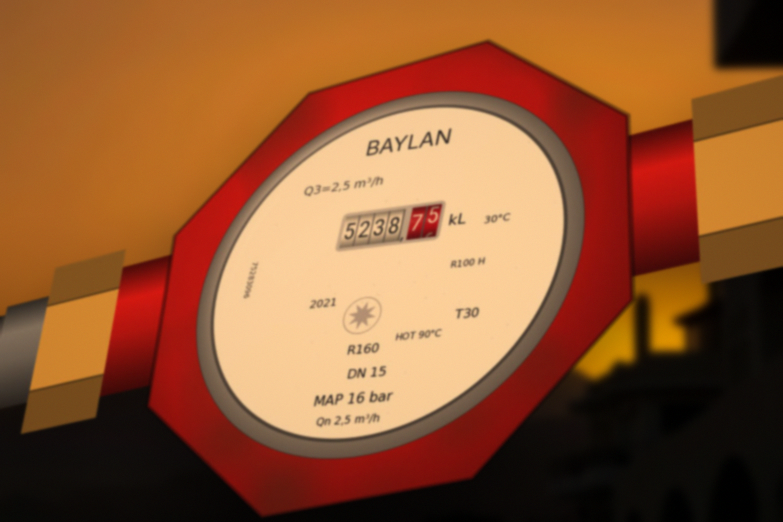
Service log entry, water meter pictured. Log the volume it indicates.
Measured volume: 5238.75 kL
